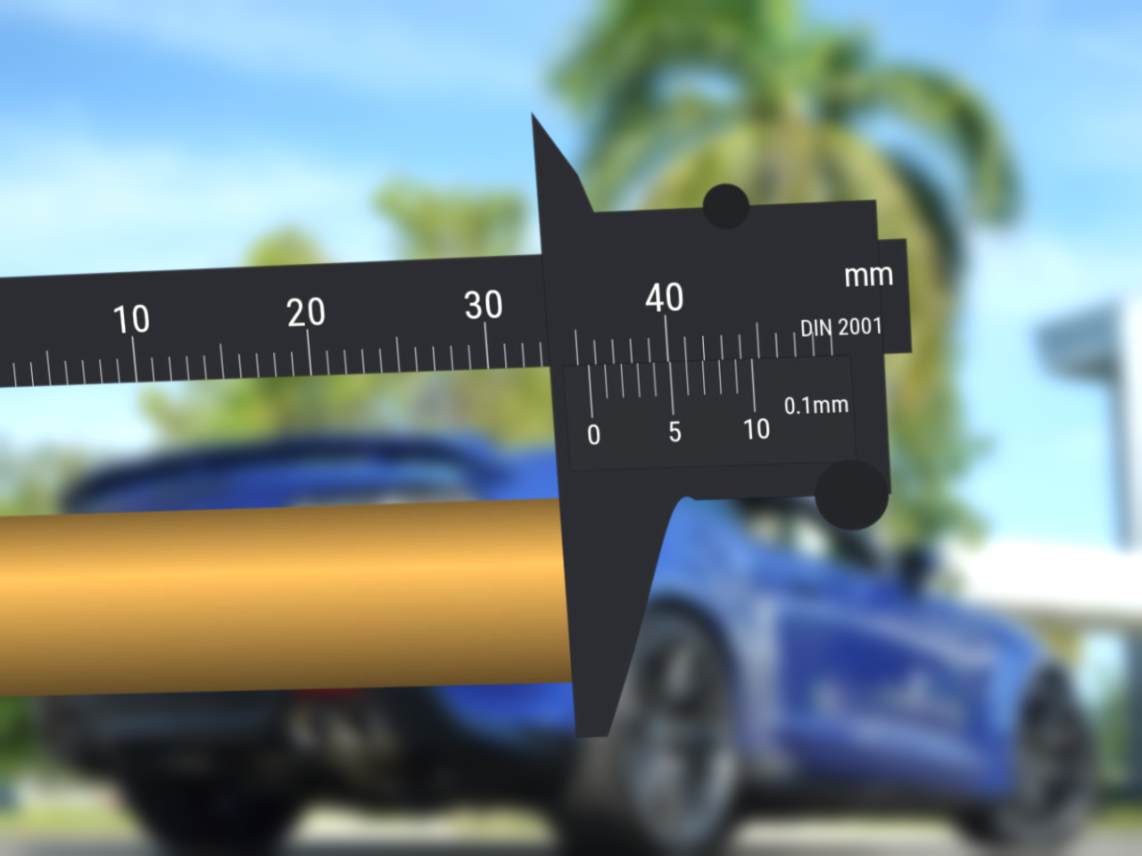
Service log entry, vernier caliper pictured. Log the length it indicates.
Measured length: 35.6 mm
